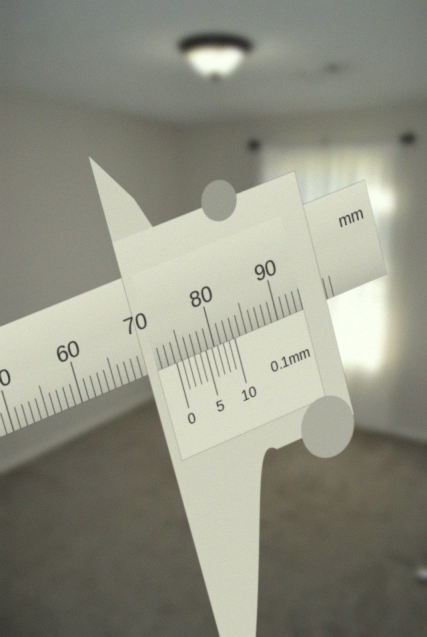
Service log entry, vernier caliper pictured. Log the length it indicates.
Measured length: 74.2 mm
